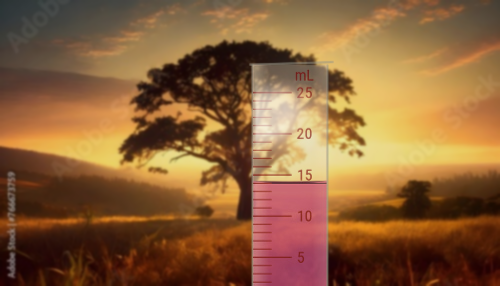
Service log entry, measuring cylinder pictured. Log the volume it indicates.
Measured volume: 14 mL
